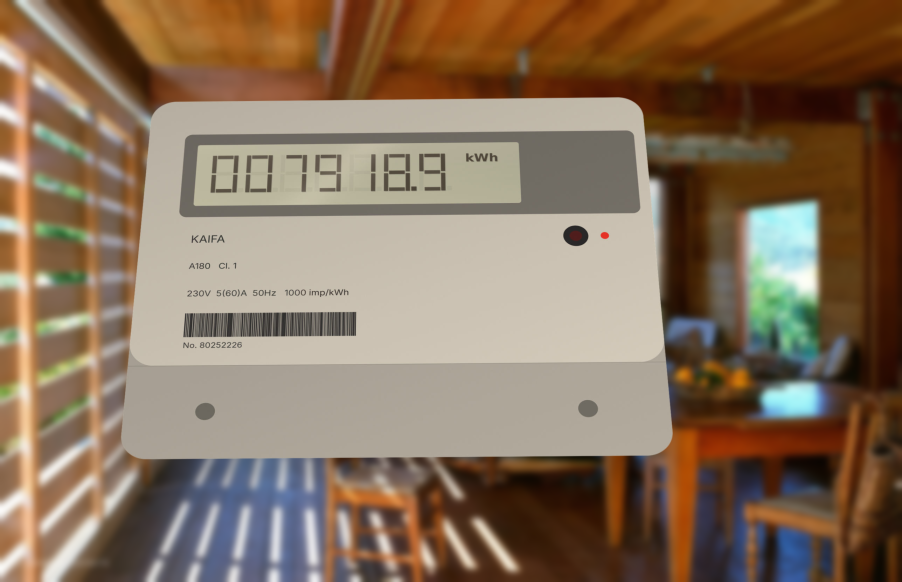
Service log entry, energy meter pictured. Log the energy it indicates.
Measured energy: 7918.9 kWh
